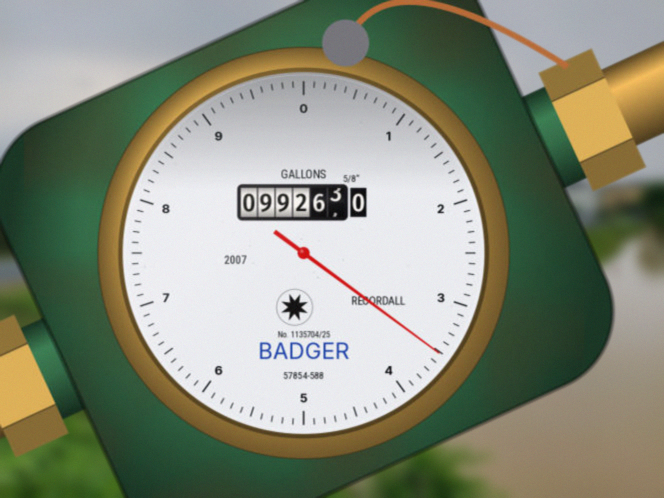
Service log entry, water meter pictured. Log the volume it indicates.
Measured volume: 992633.5 gal
